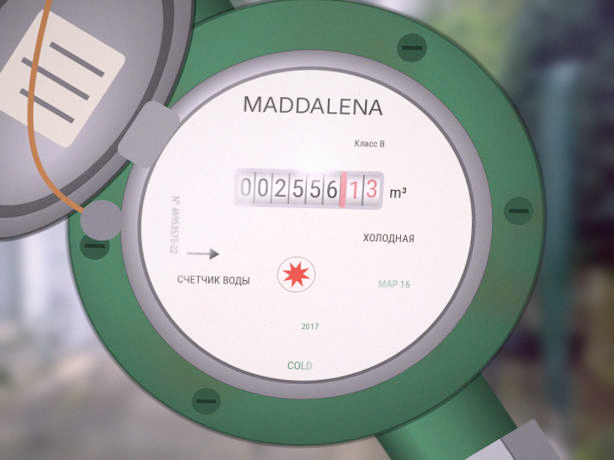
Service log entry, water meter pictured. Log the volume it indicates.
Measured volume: 2556.13 m³
